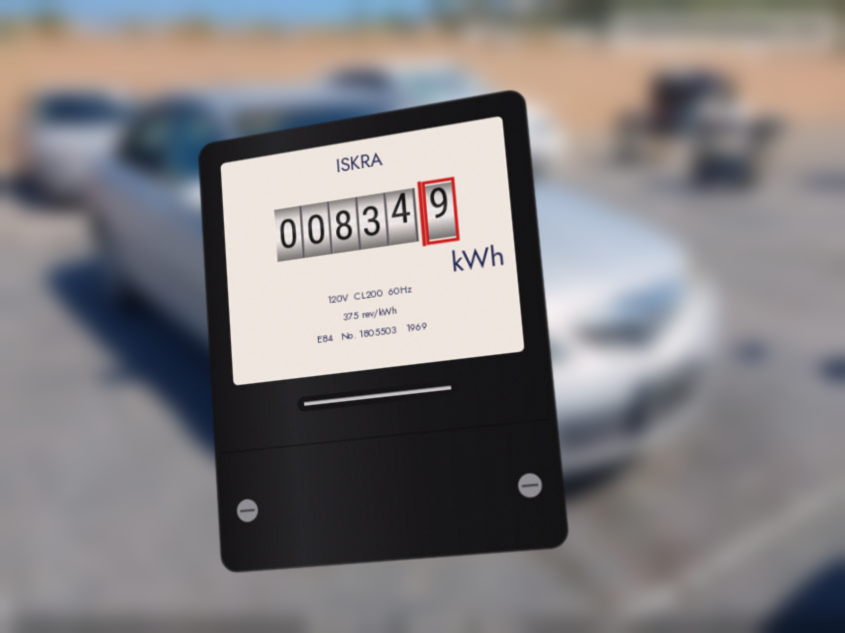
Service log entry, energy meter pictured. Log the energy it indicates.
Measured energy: 834.9 kWh
